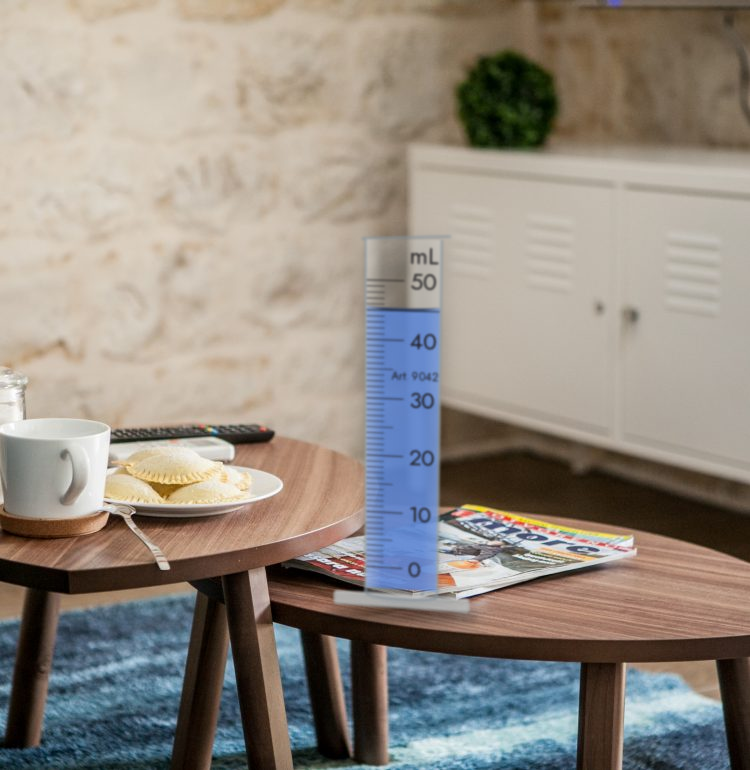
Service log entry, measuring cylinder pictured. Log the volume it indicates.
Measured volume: 45 mL
